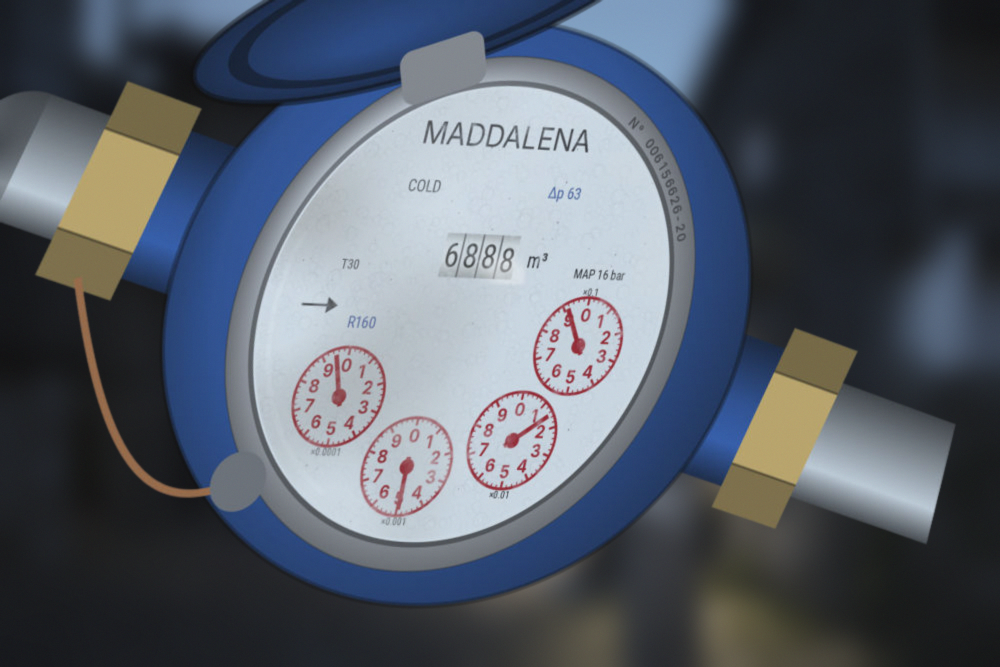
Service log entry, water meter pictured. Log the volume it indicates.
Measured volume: 6887.9149 m³
